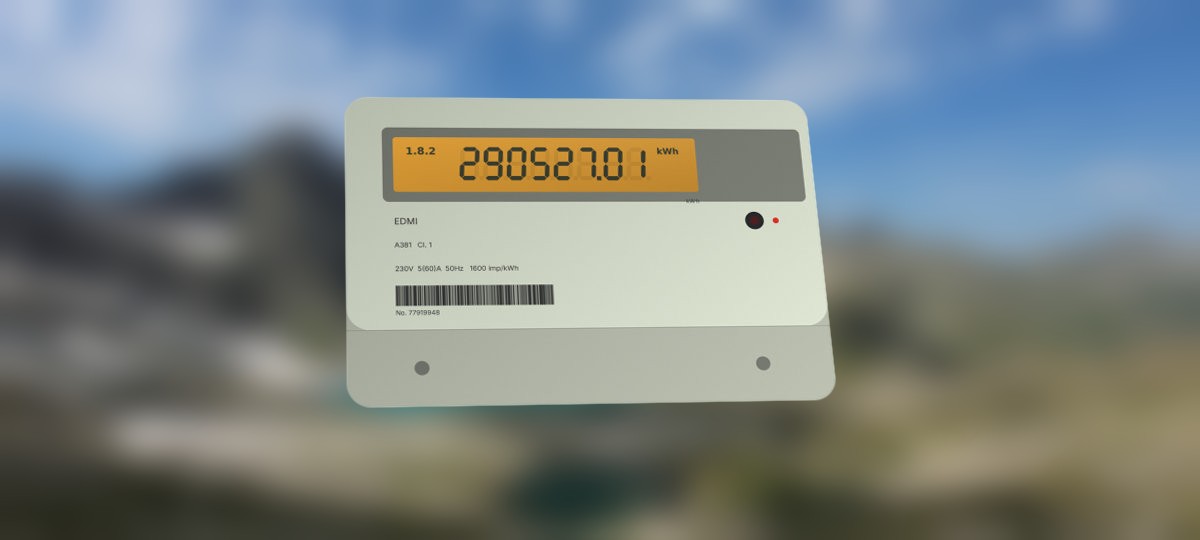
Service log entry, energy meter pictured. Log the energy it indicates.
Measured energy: 290527.01 kWh
